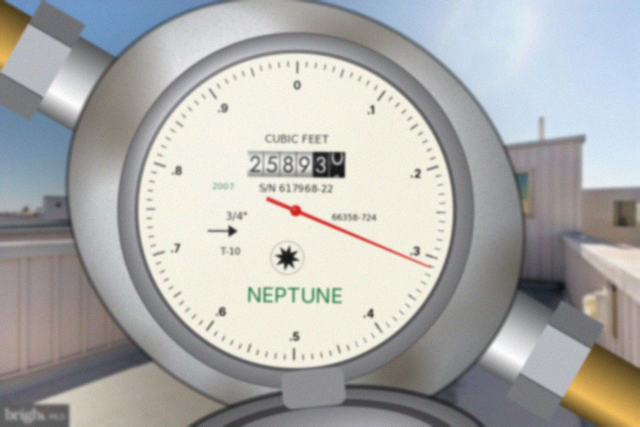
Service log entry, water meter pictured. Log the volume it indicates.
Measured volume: 258930.31 ft³
